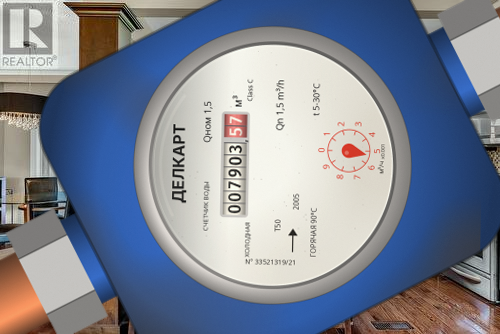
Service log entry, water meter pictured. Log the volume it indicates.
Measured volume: 7903.575 m³
